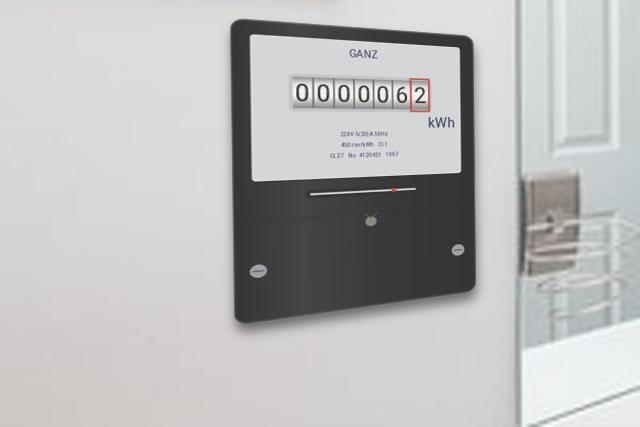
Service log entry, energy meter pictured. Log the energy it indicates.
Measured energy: 6.2 kWh
